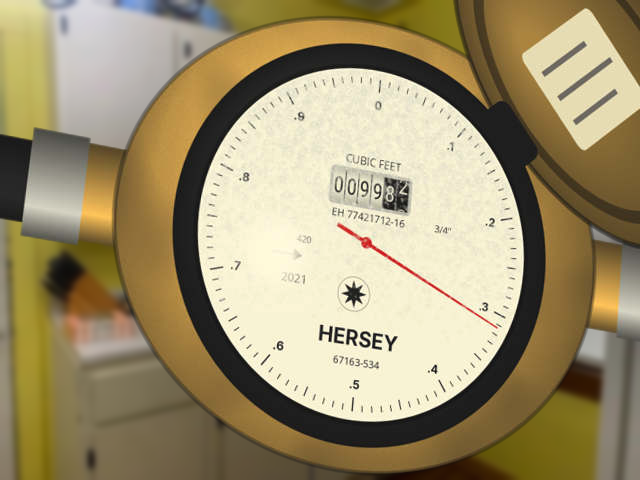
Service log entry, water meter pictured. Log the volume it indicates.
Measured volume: 9982.31 ft³
